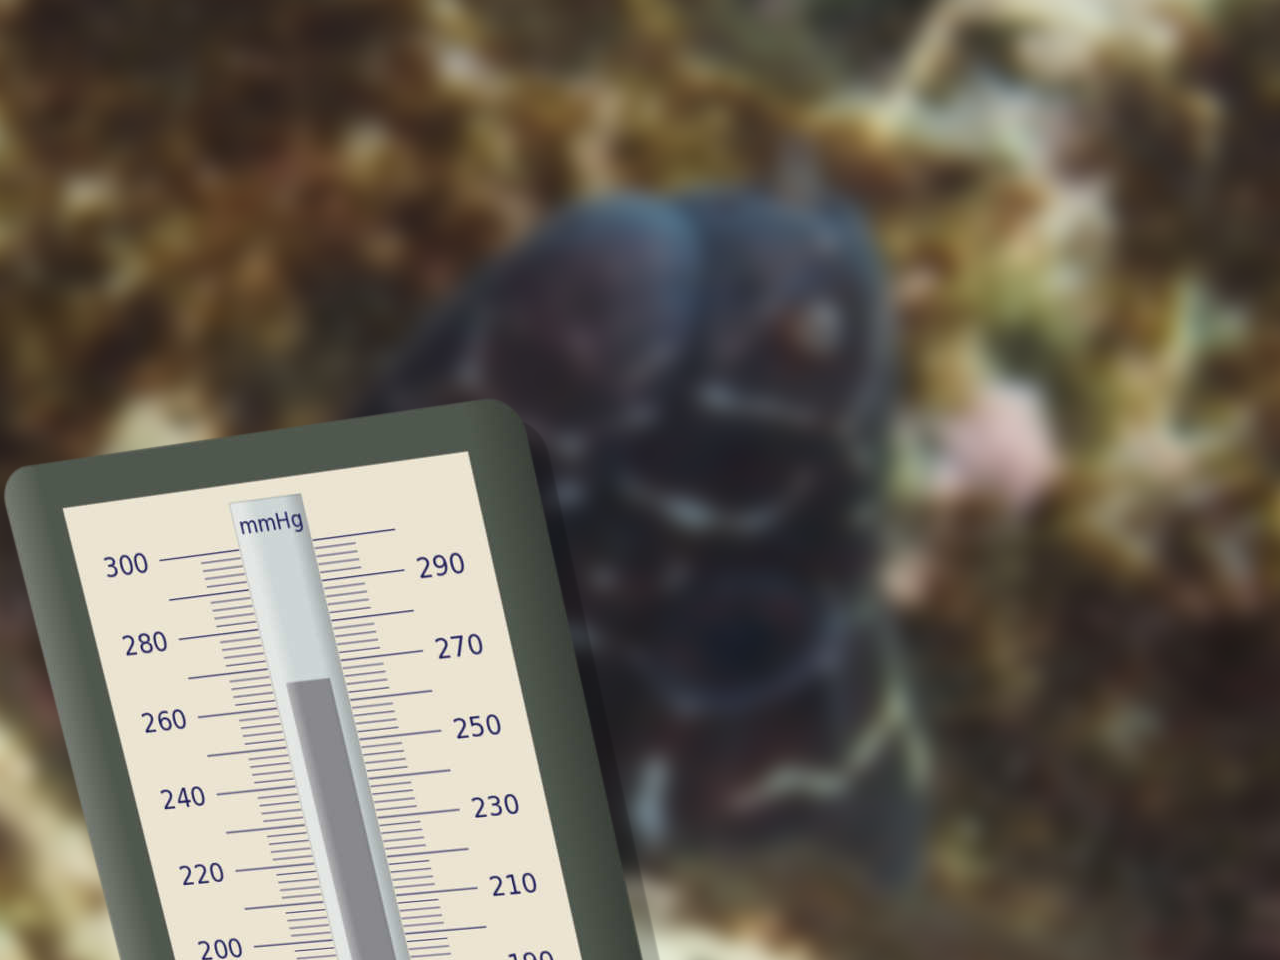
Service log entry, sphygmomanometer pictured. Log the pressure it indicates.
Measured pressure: 266 mmHg
